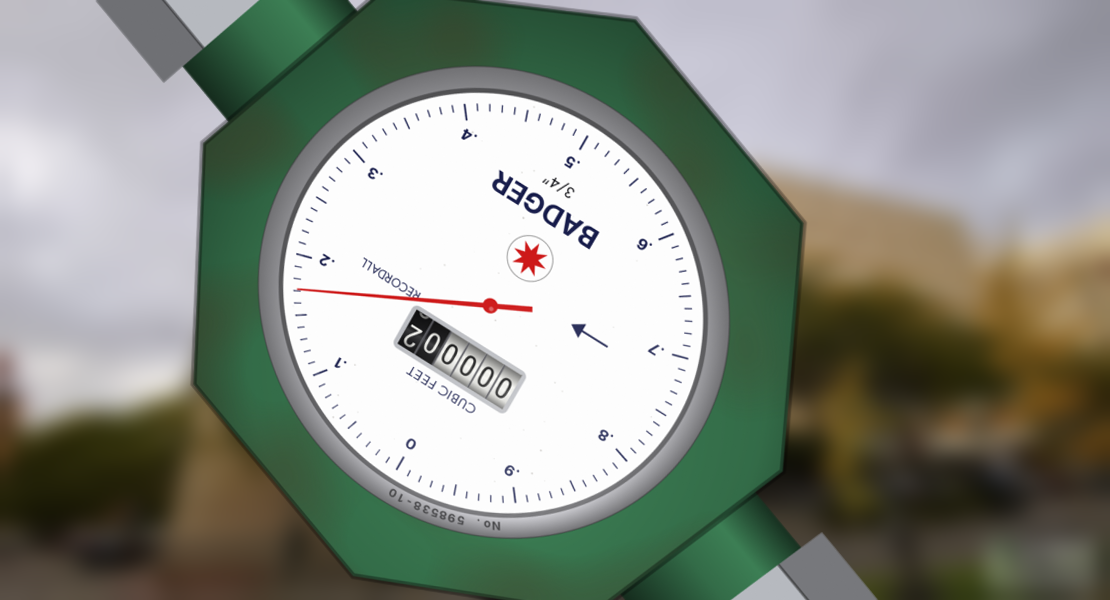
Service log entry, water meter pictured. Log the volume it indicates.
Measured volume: 2.17 ft³
